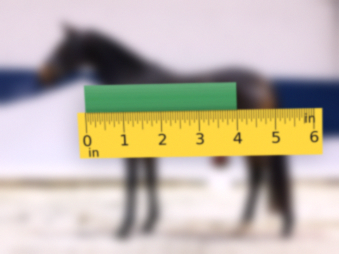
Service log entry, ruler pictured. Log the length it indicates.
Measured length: 4 in
